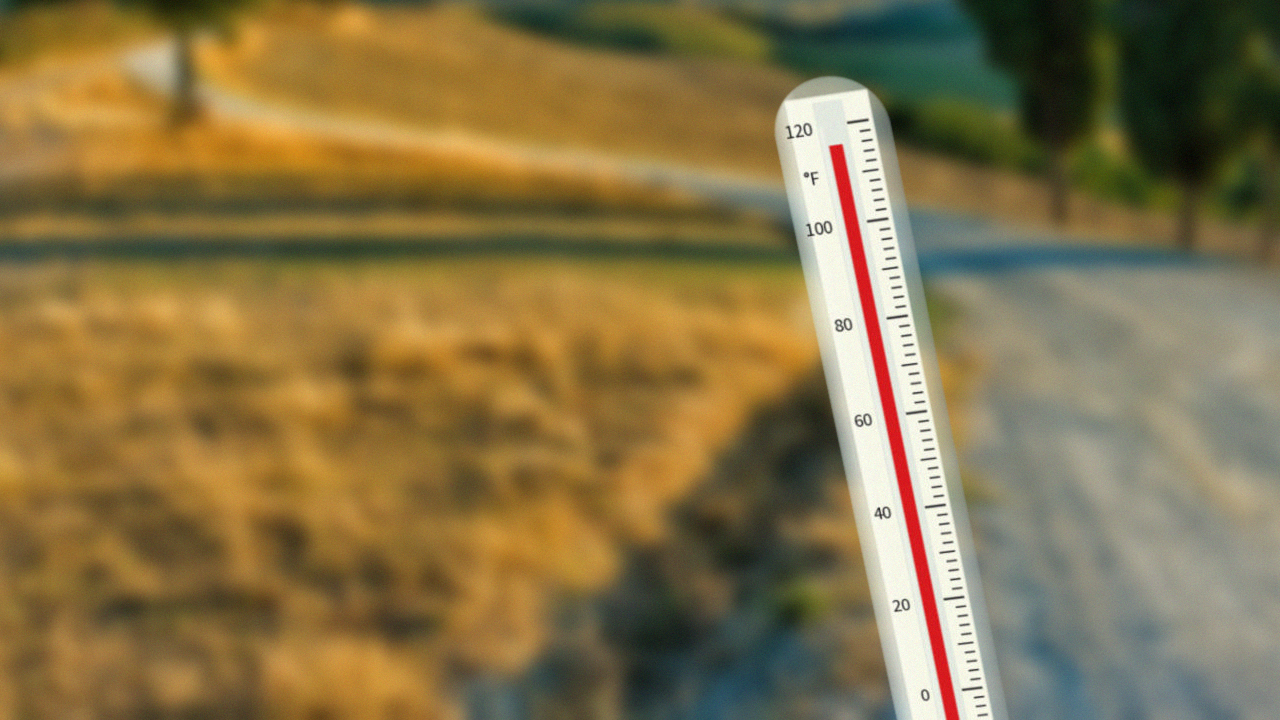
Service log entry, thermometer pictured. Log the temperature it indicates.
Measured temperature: 116 °F
